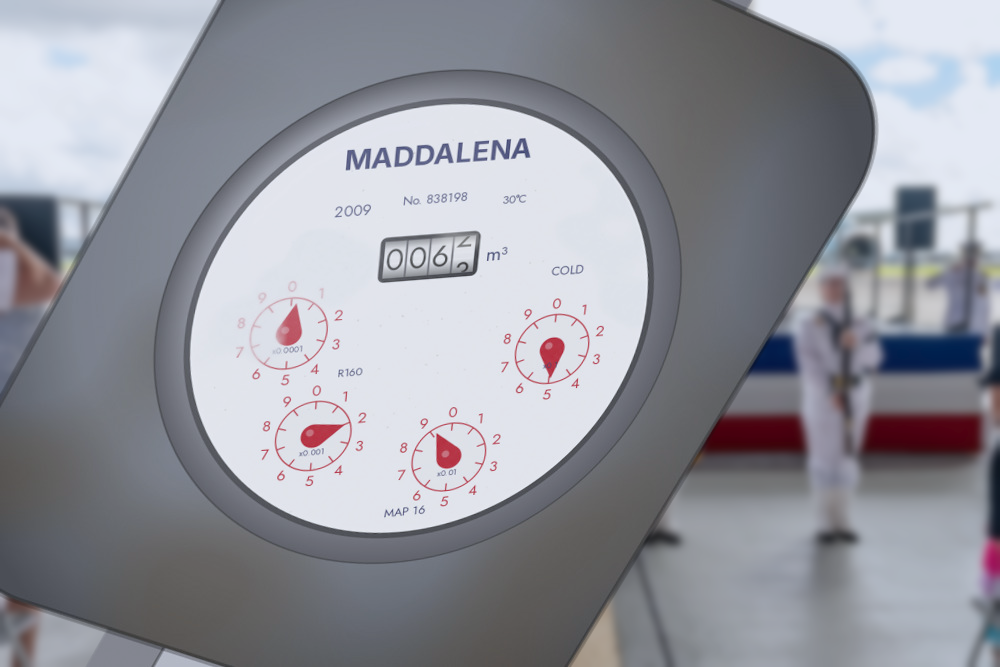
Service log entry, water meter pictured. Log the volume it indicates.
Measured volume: 62.4920 m³
